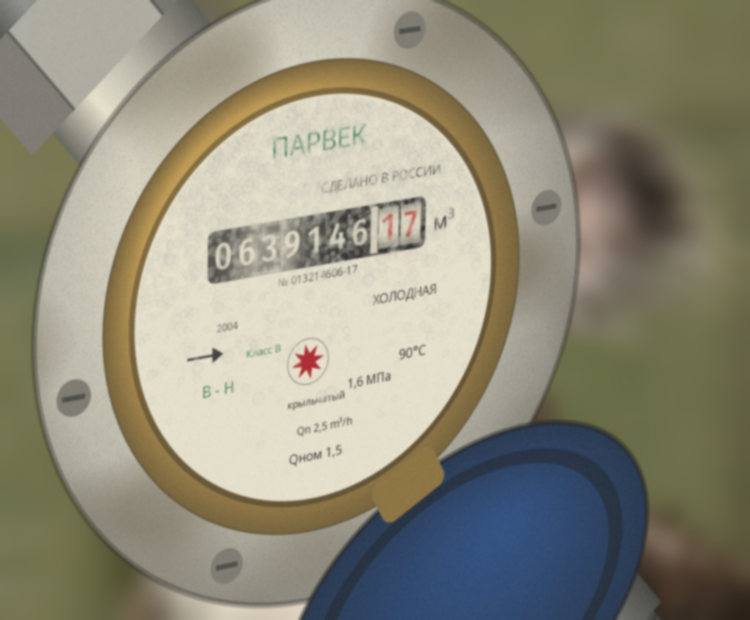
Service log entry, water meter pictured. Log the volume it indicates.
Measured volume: 639146.17 m³
